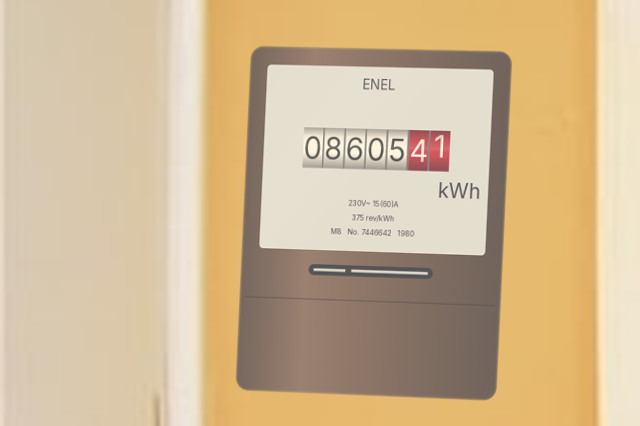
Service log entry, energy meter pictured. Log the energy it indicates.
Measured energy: 8605.41 kWh
